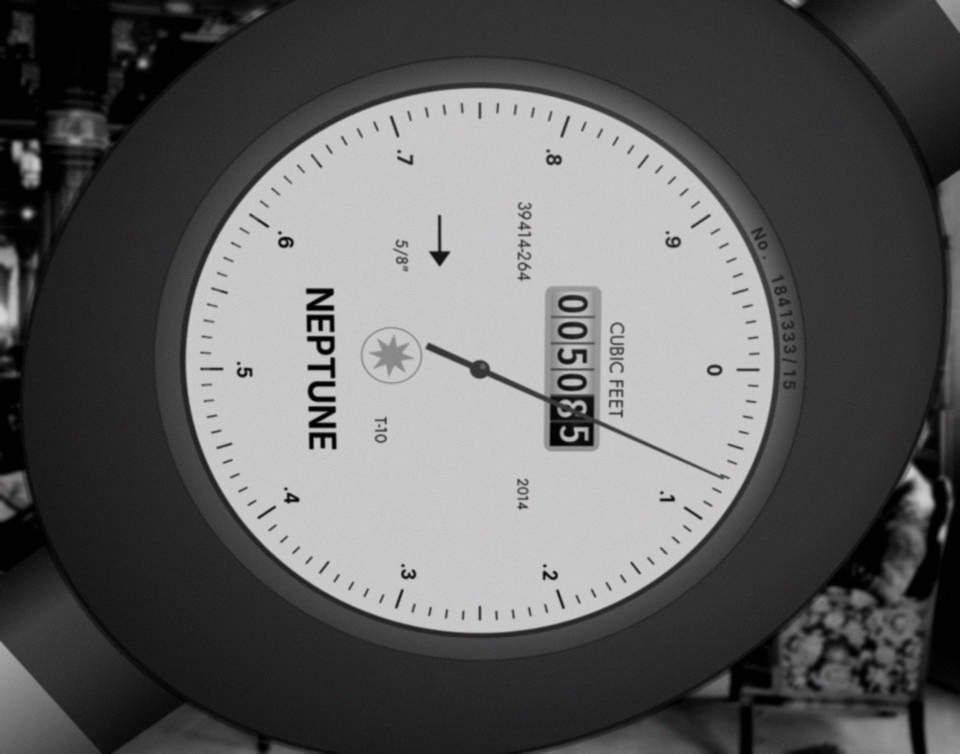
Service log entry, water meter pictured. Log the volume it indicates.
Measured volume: 5085.07 ft³
